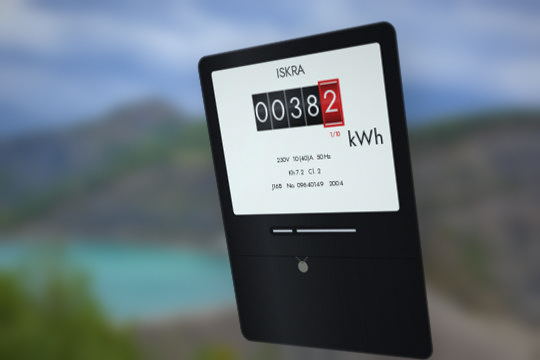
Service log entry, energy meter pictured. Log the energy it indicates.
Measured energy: 38.2 kWh
